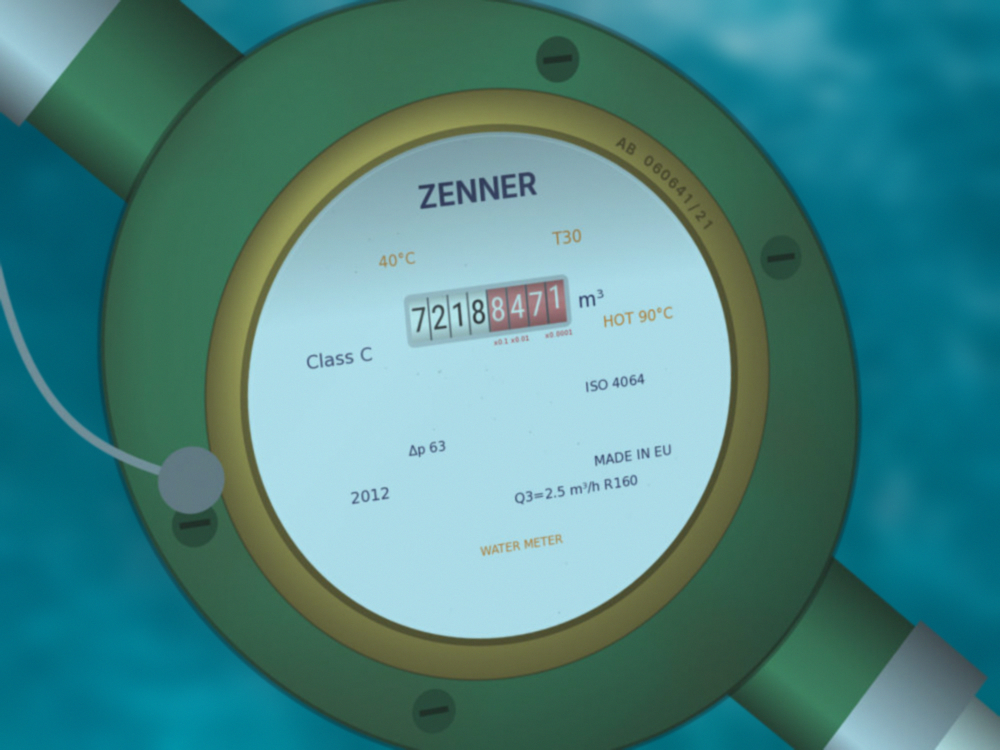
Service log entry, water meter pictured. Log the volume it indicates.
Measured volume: 7218.8471 m³
